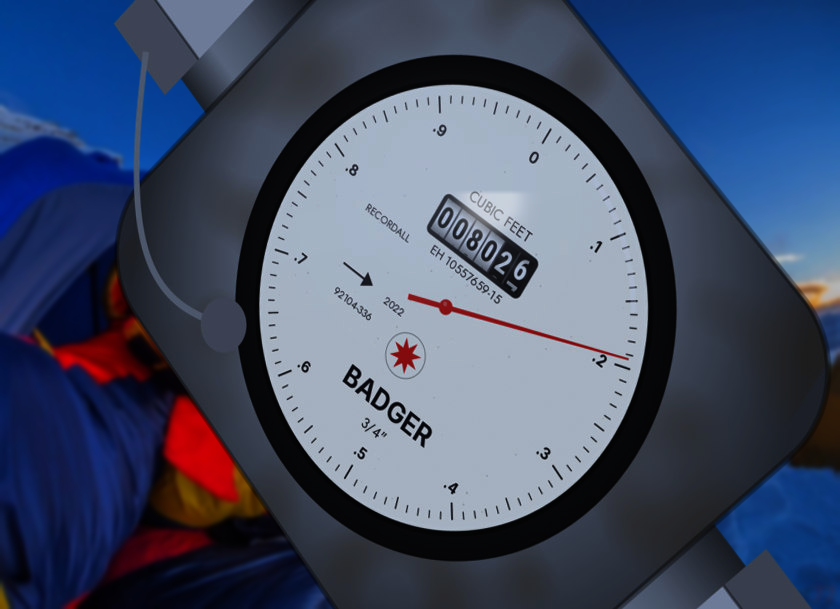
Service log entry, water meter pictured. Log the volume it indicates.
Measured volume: 8026.19 ft³
